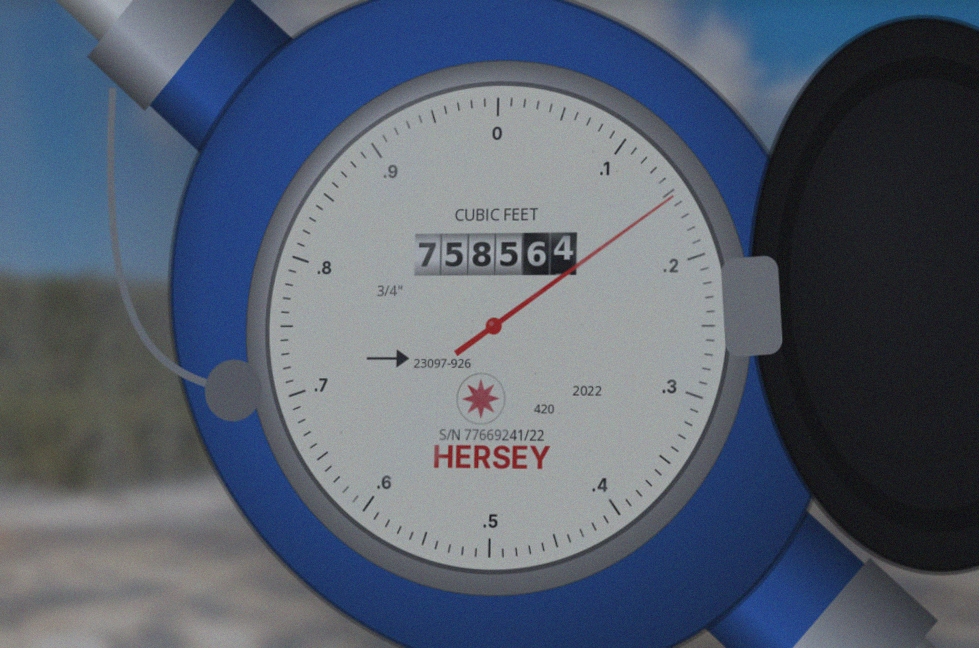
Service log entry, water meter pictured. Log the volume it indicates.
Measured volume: 758564.15 ft³
